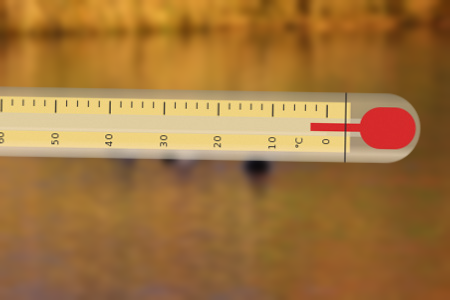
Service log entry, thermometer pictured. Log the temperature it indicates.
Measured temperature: 3 °C
